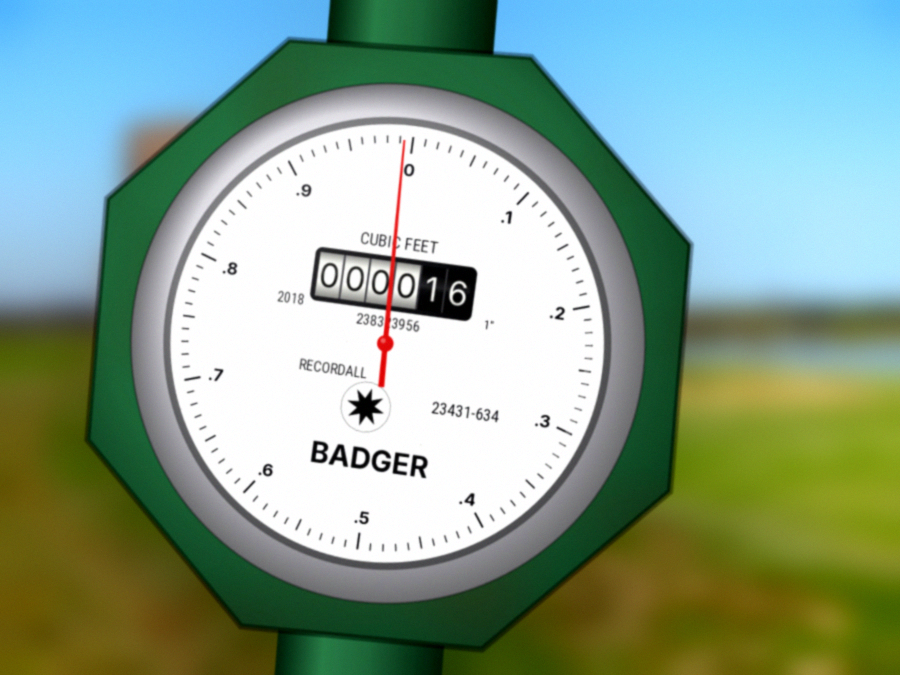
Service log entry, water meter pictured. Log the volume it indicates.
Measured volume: 15.99 ft³
